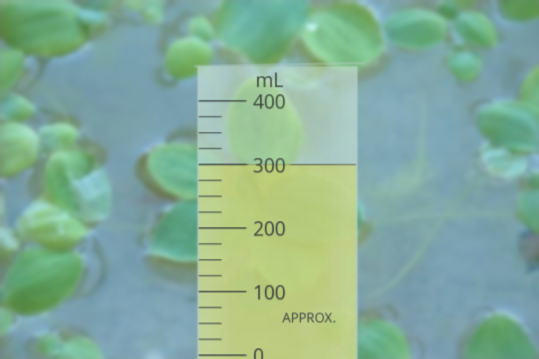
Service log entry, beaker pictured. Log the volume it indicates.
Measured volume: 300 mL
